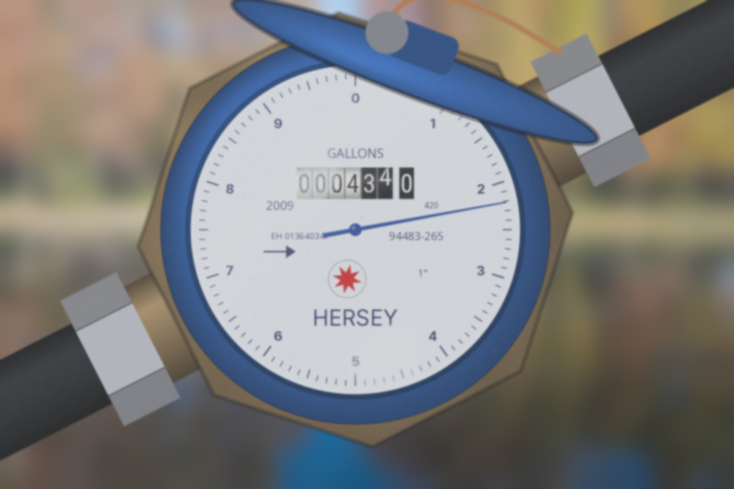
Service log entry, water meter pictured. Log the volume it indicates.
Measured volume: 4342.2 gal
